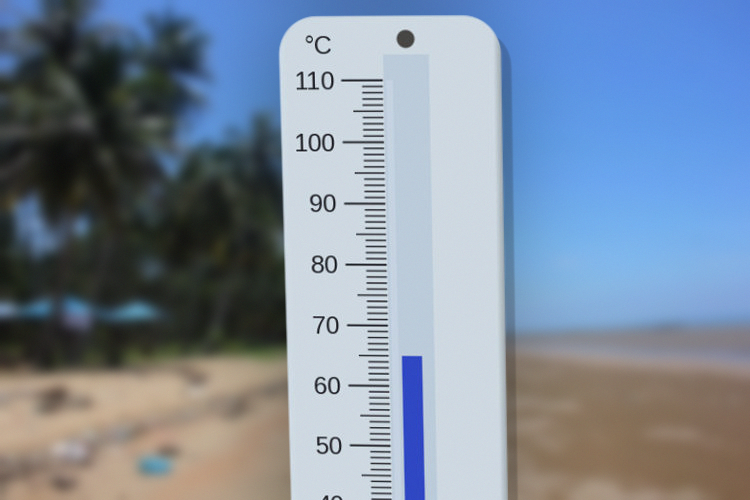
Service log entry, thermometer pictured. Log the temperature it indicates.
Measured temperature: 65 °C
